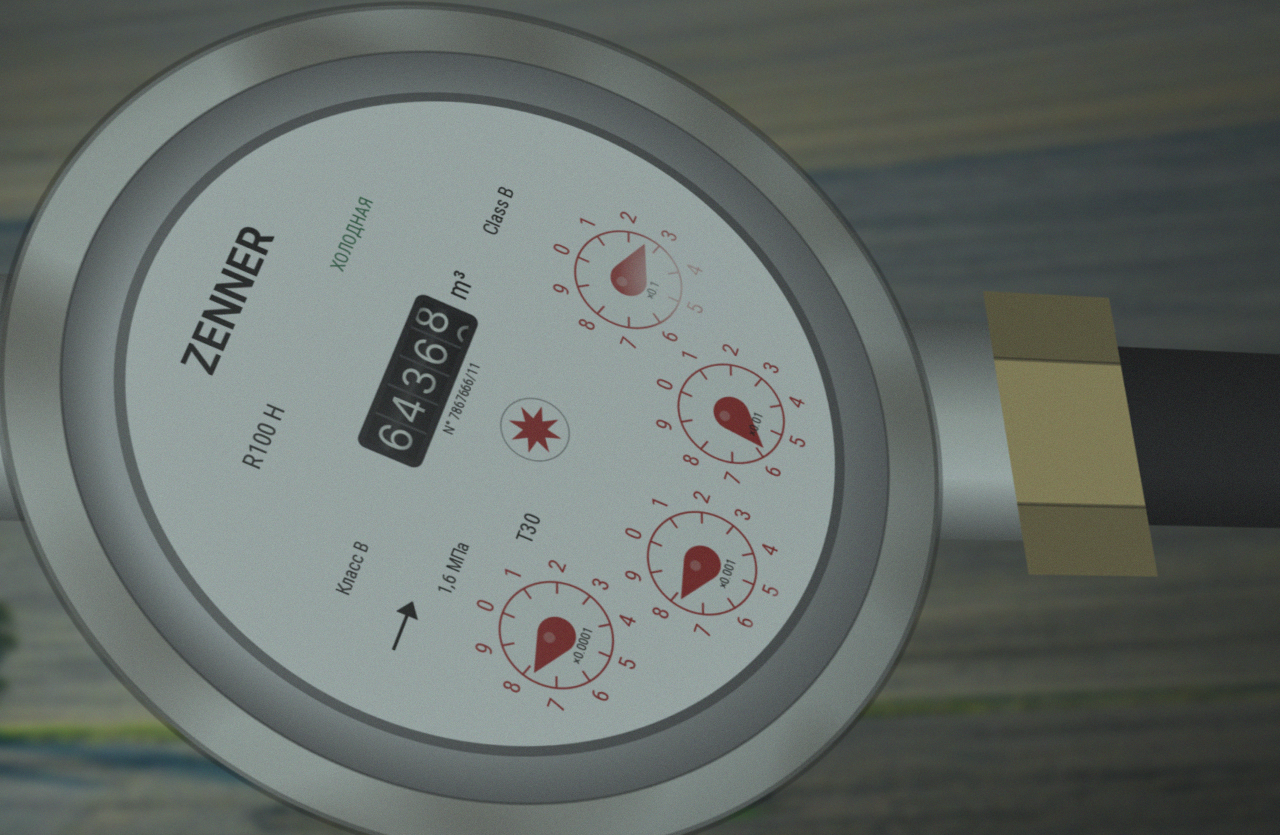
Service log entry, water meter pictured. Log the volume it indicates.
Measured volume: 64368.2577 m³
